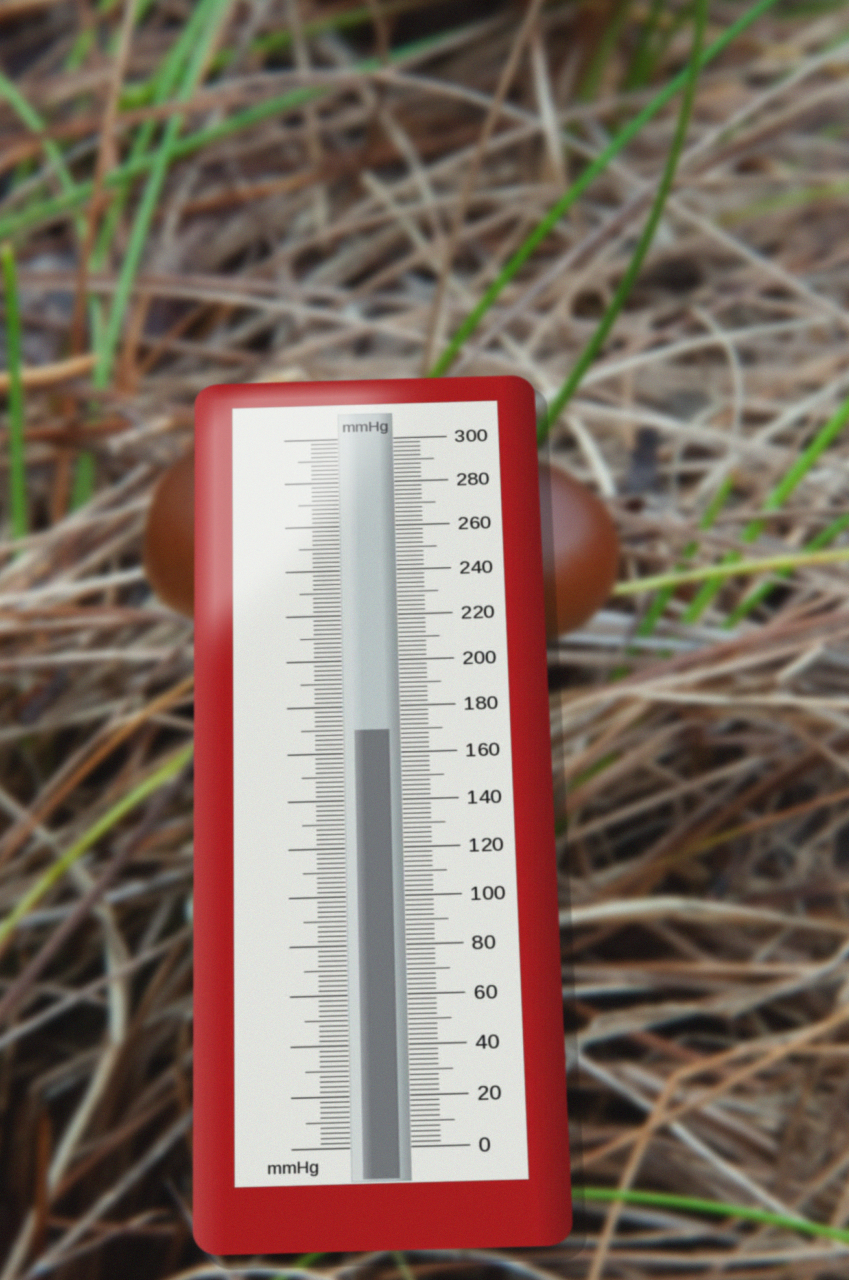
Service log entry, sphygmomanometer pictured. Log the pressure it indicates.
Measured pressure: 170 mmHg
